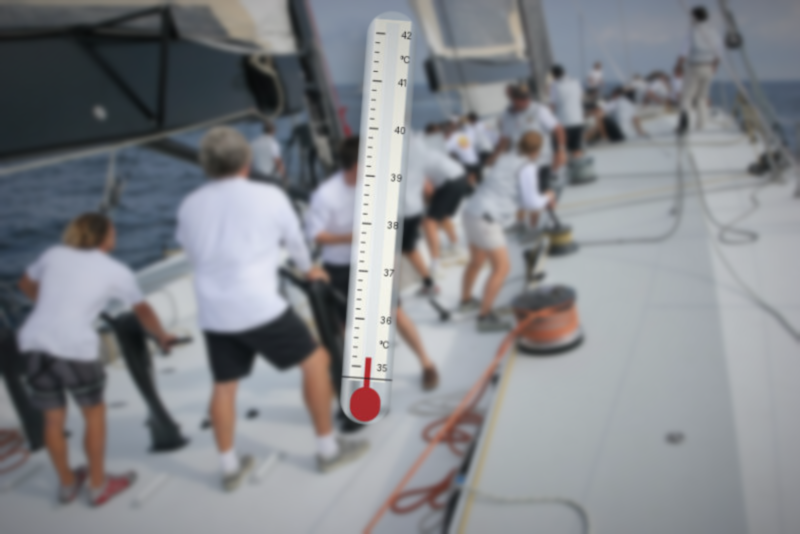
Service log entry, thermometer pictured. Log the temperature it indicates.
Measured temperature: 35.2 °C
